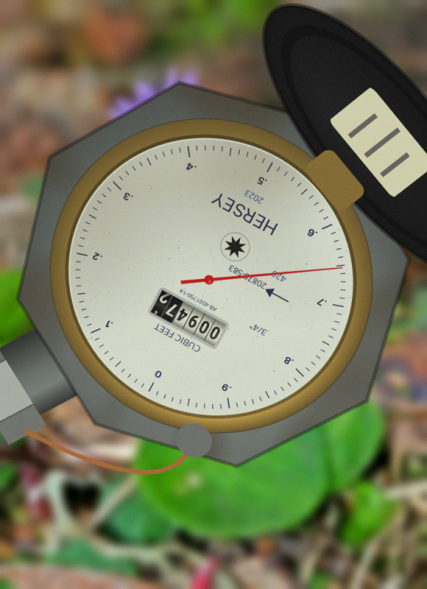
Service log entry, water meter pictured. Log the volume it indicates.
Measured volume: 9471.65 ft³
